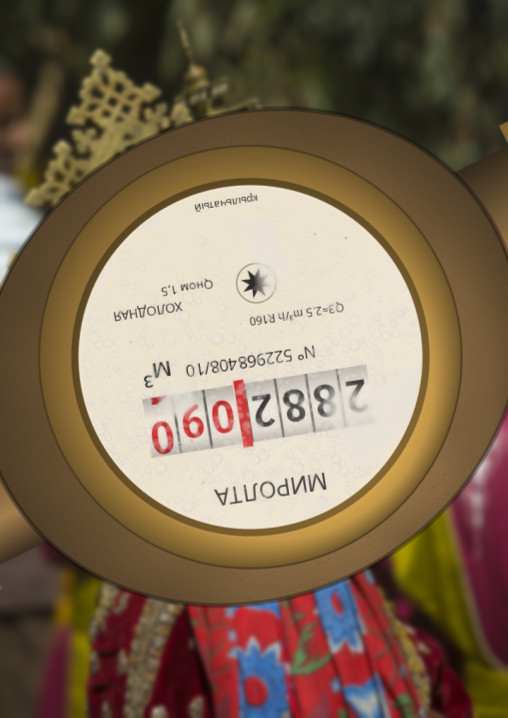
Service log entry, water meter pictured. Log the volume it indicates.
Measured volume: 2882.090 m³
